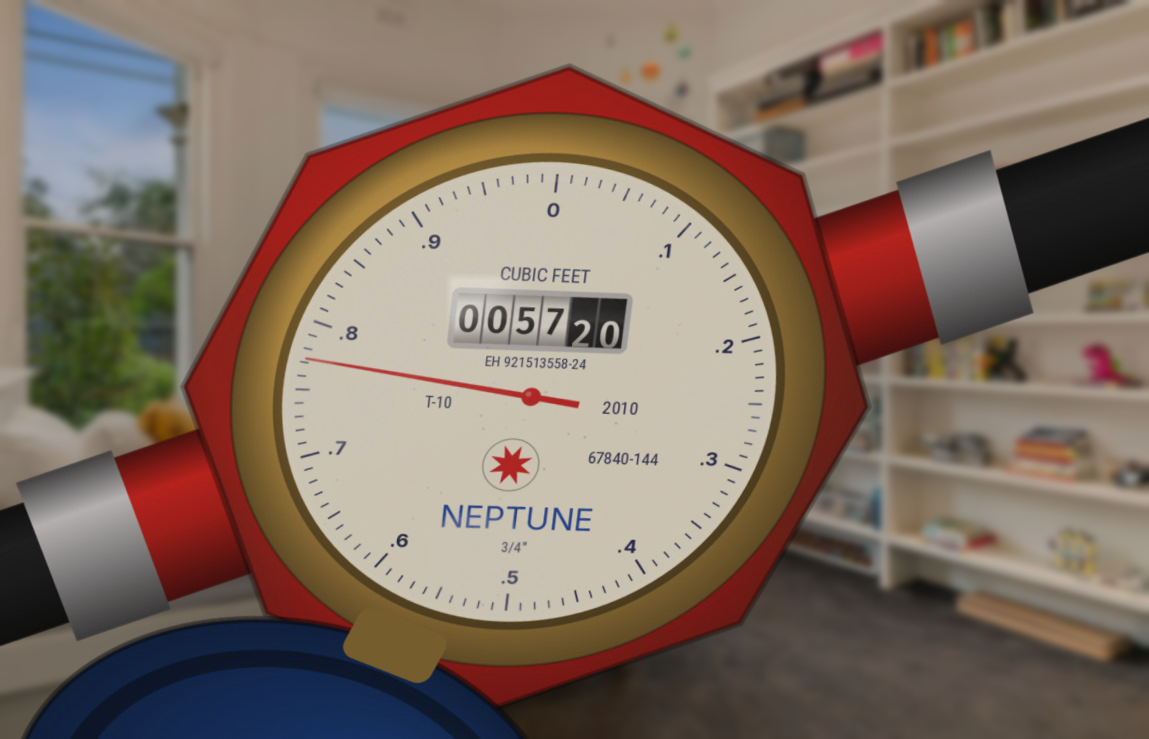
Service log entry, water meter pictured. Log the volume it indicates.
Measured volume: 5719.77 ft³
